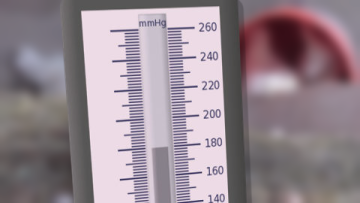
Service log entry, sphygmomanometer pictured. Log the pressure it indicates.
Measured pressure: 180 mmHg
